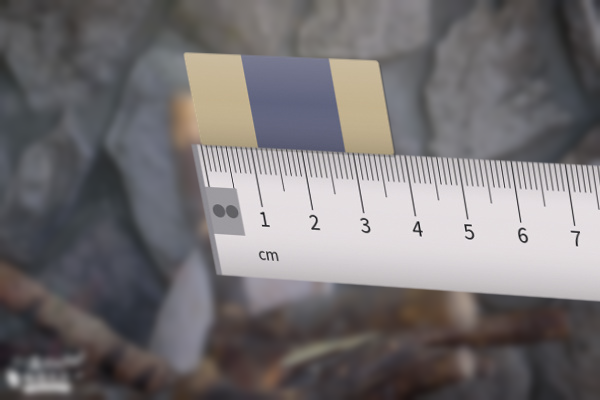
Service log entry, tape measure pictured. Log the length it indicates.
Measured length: 3.8 cm
